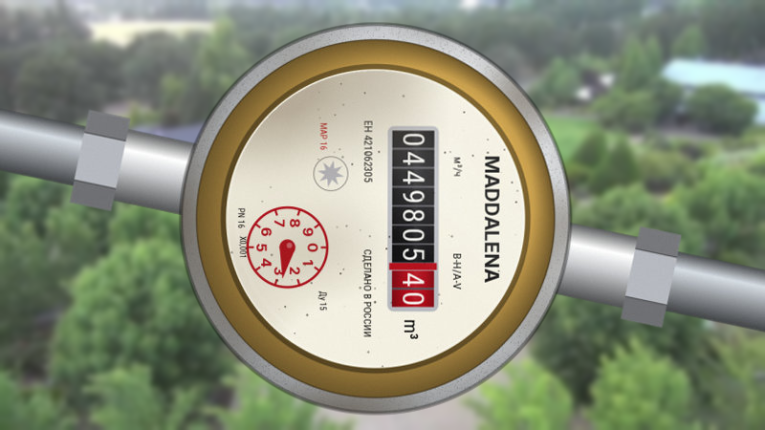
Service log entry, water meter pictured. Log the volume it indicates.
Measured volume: 449805.402 m³
